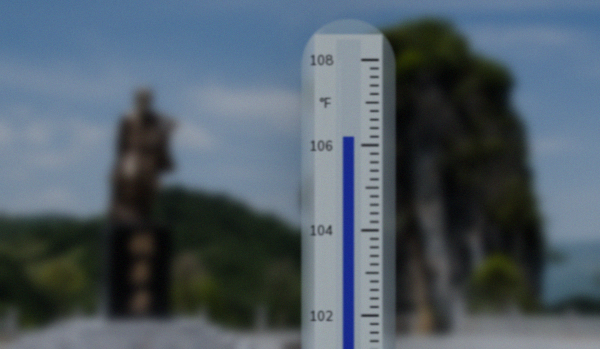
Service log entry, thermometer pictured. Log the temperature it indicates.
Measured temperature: 106.2 °F
